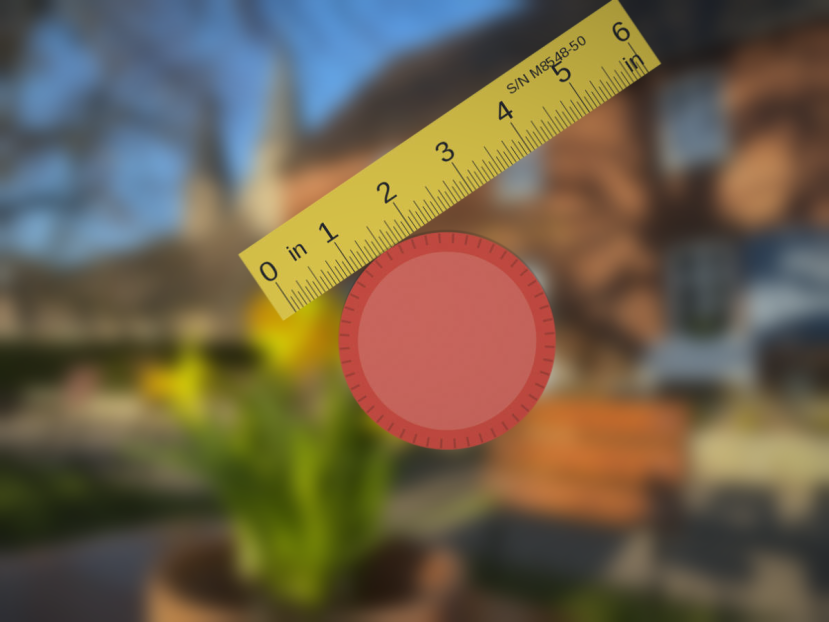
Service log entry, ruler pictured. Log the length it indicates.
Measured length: 3.0625 in
